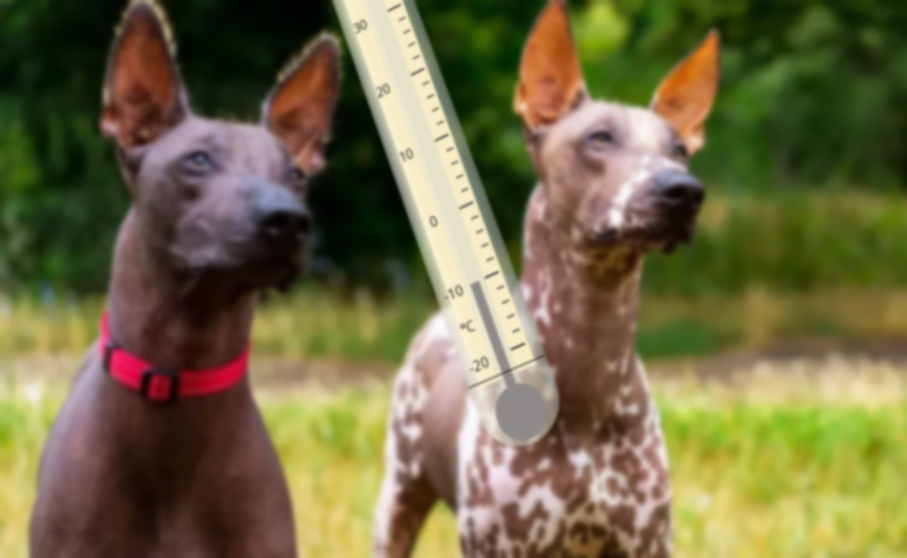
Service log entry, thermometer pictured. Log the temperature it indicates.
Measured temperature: -10 °C
